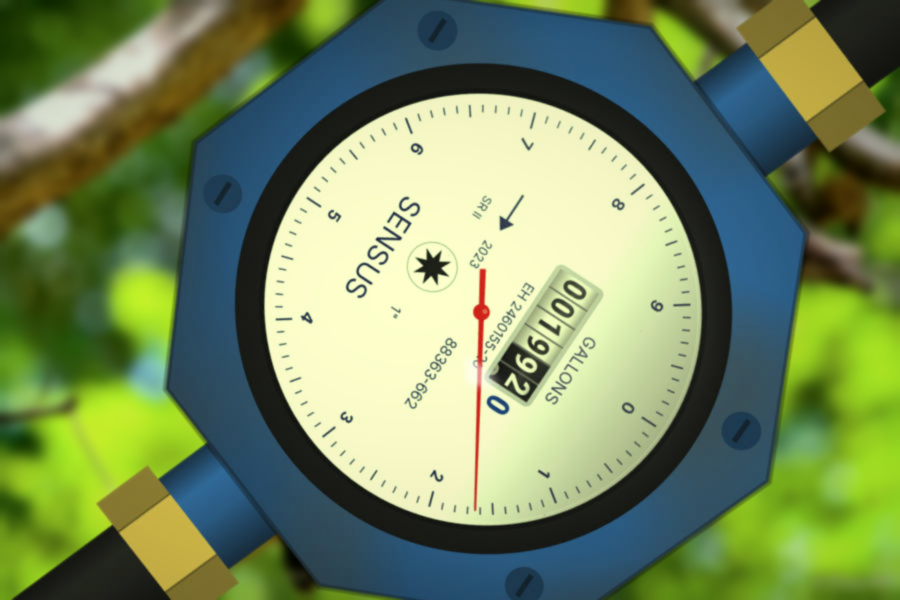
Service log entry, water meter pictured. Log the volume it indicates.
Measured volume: 19921.6 gal
